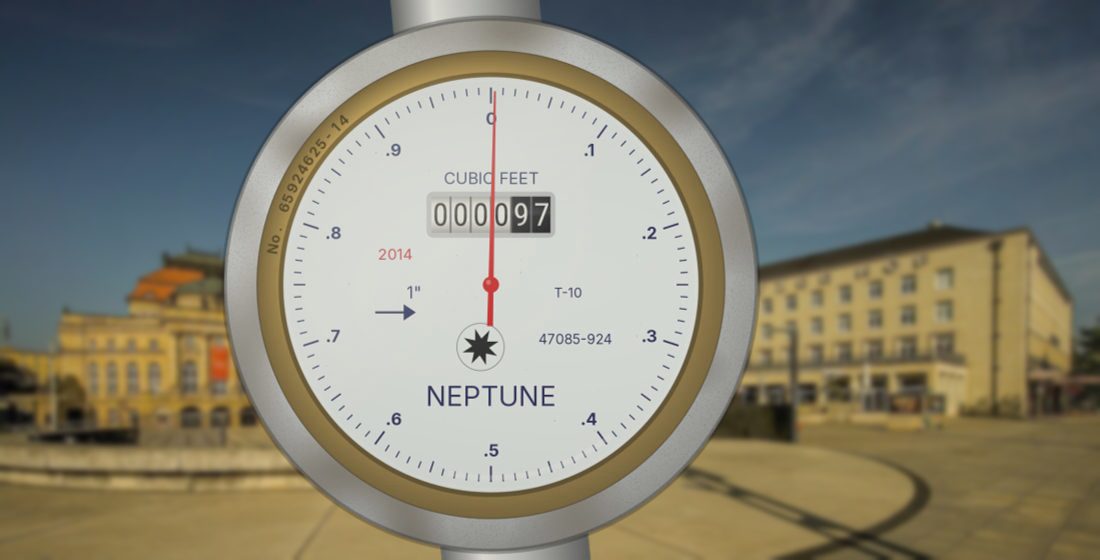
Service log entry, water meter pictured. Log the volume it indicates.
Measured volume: 97.00 ft³
